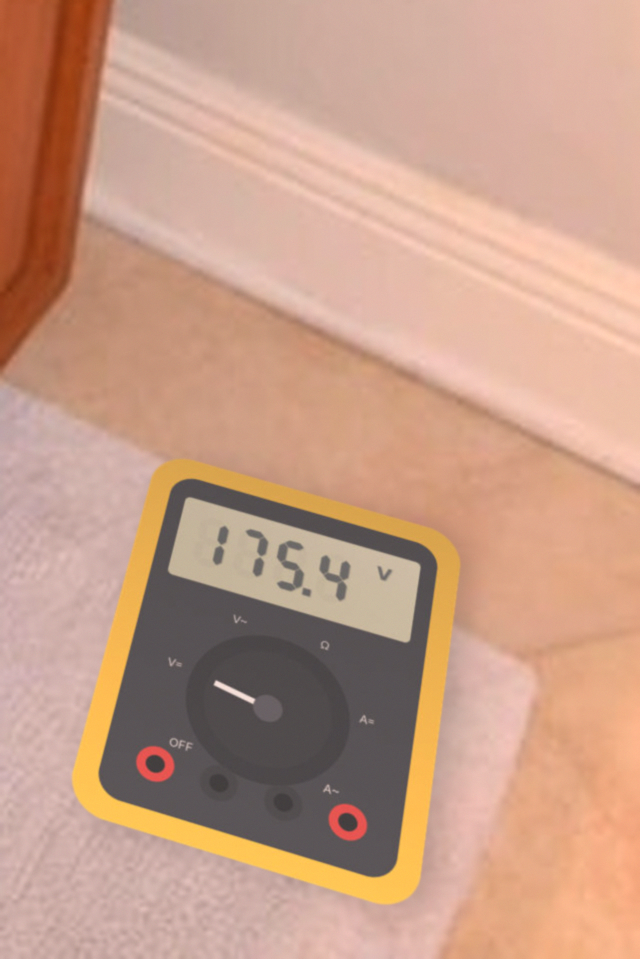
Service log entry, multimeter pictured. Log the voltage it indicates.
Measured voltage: 175.4 V
